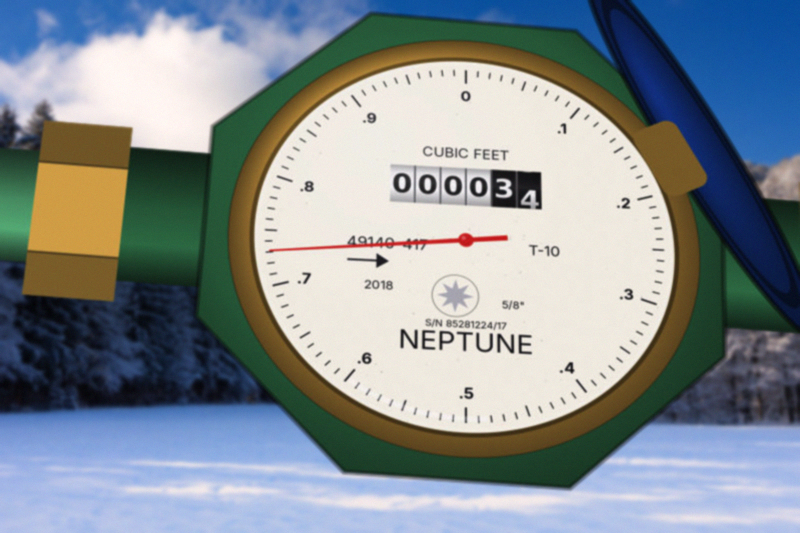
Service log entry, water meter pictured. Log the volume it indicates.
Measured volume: 33.73 ft³
